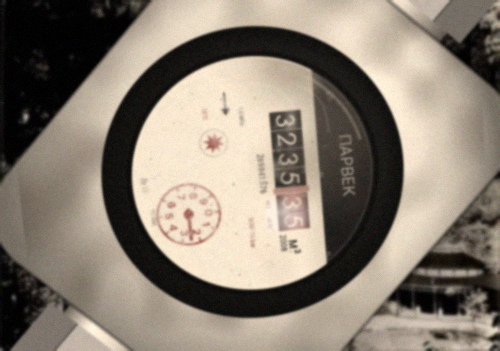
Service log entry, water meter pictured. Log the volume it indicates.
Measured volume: 3235.352 m³
